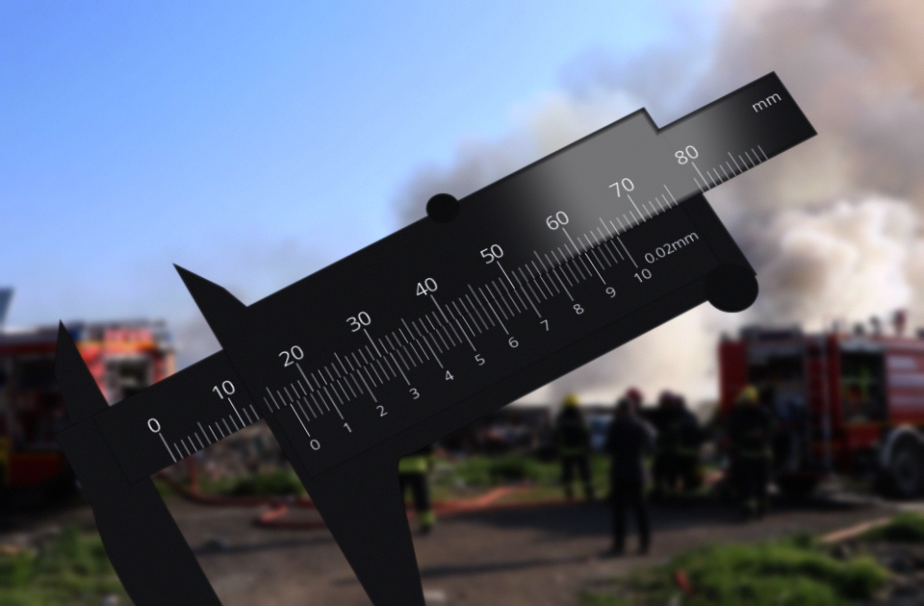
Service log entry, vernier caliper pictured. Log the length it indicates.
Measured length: 16.6 mm
